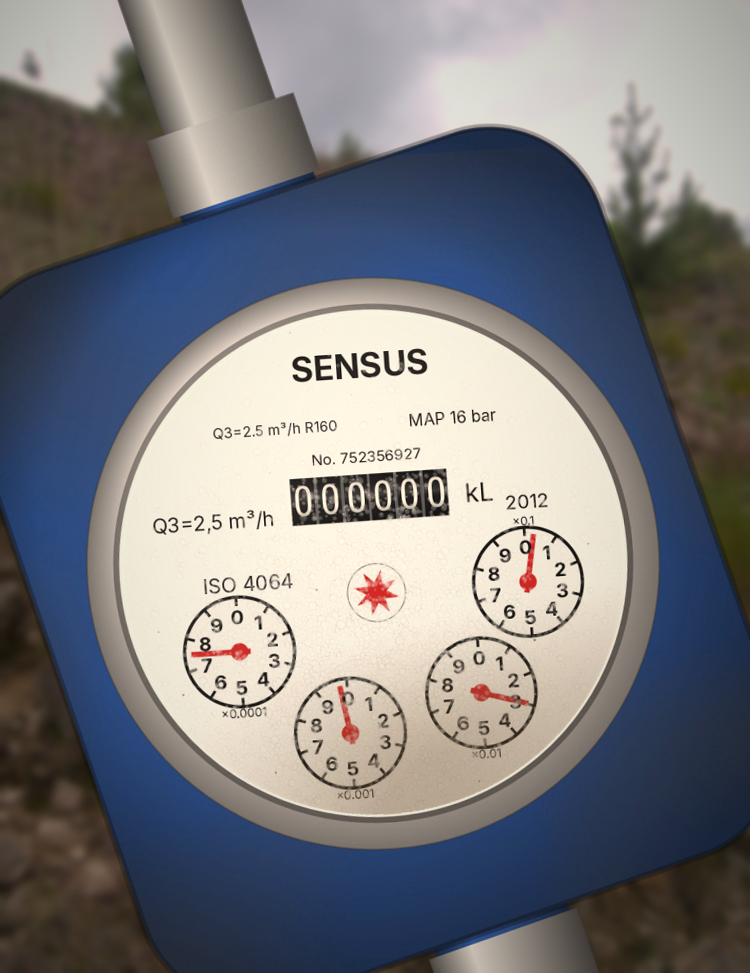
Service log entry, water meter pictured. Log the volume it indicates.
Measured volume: 0.0297 kL
